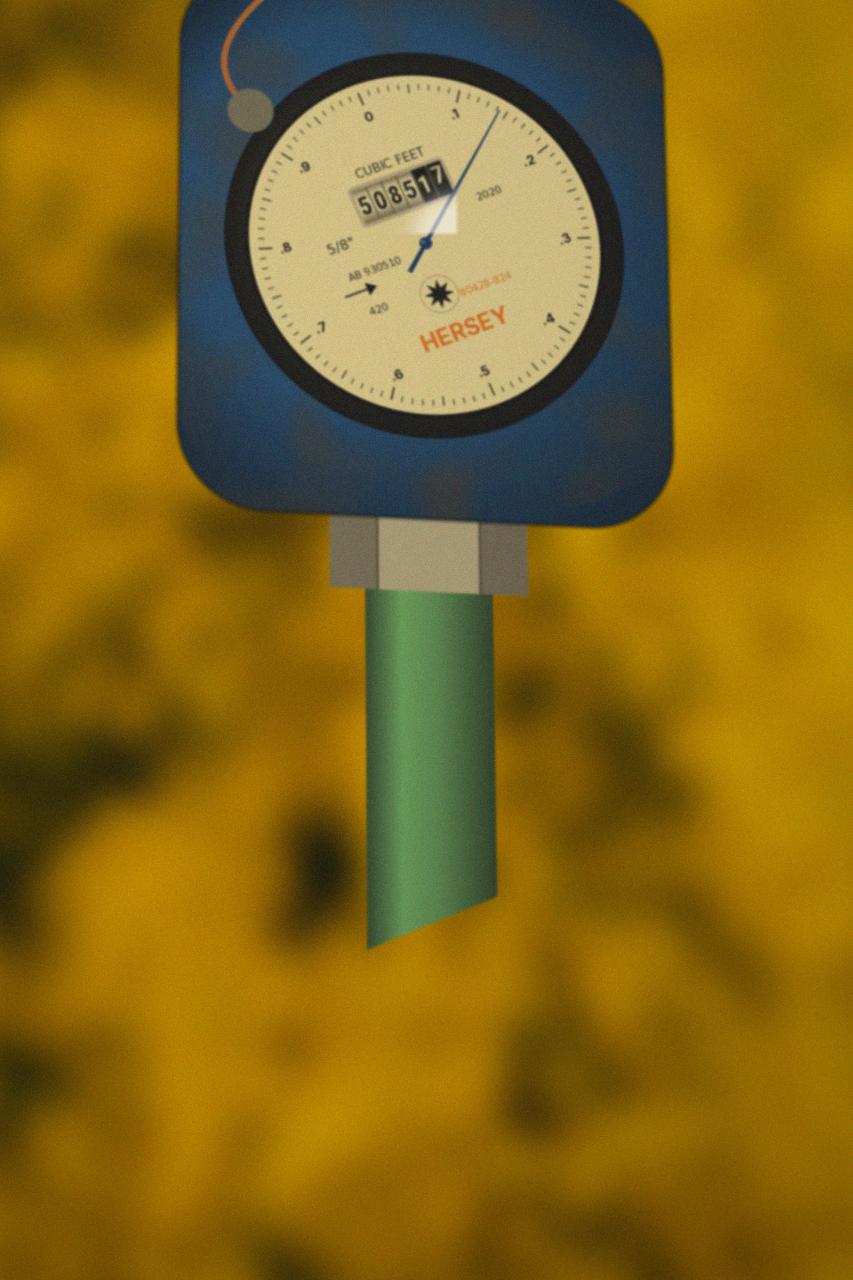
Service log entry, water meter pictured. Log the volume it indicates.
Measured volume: 508517.14 ft³
